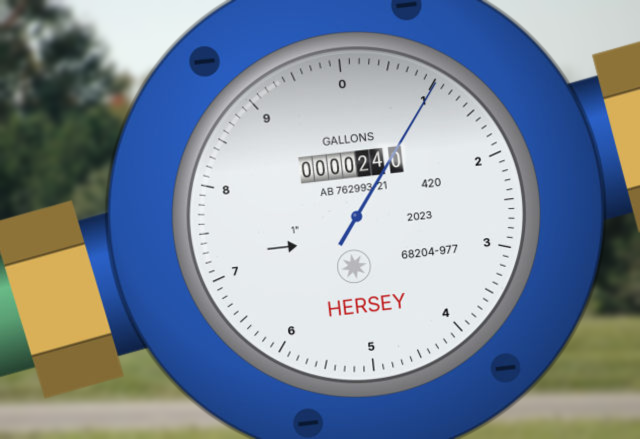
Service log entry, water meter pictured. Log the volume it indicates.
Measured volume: 241.0 gal
